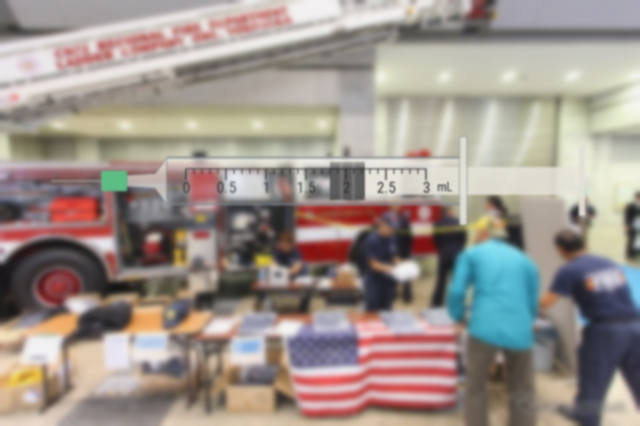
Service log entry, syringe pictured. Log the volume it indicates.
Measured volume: 1.8 mL
